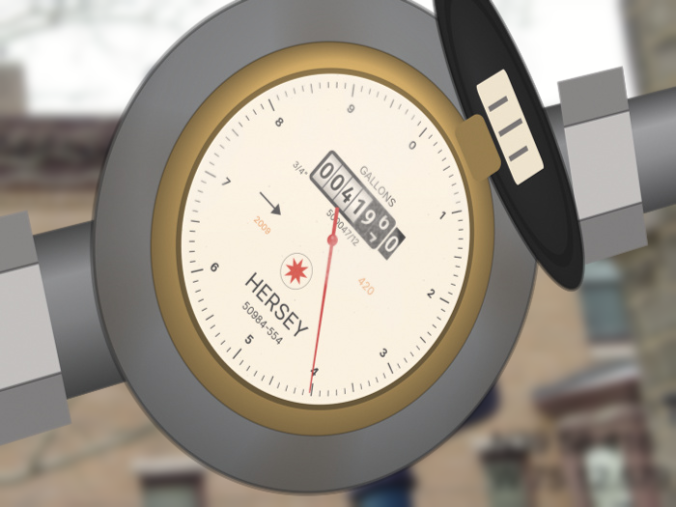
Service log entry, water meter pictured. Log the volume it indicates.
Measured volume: 41964.0 gal
